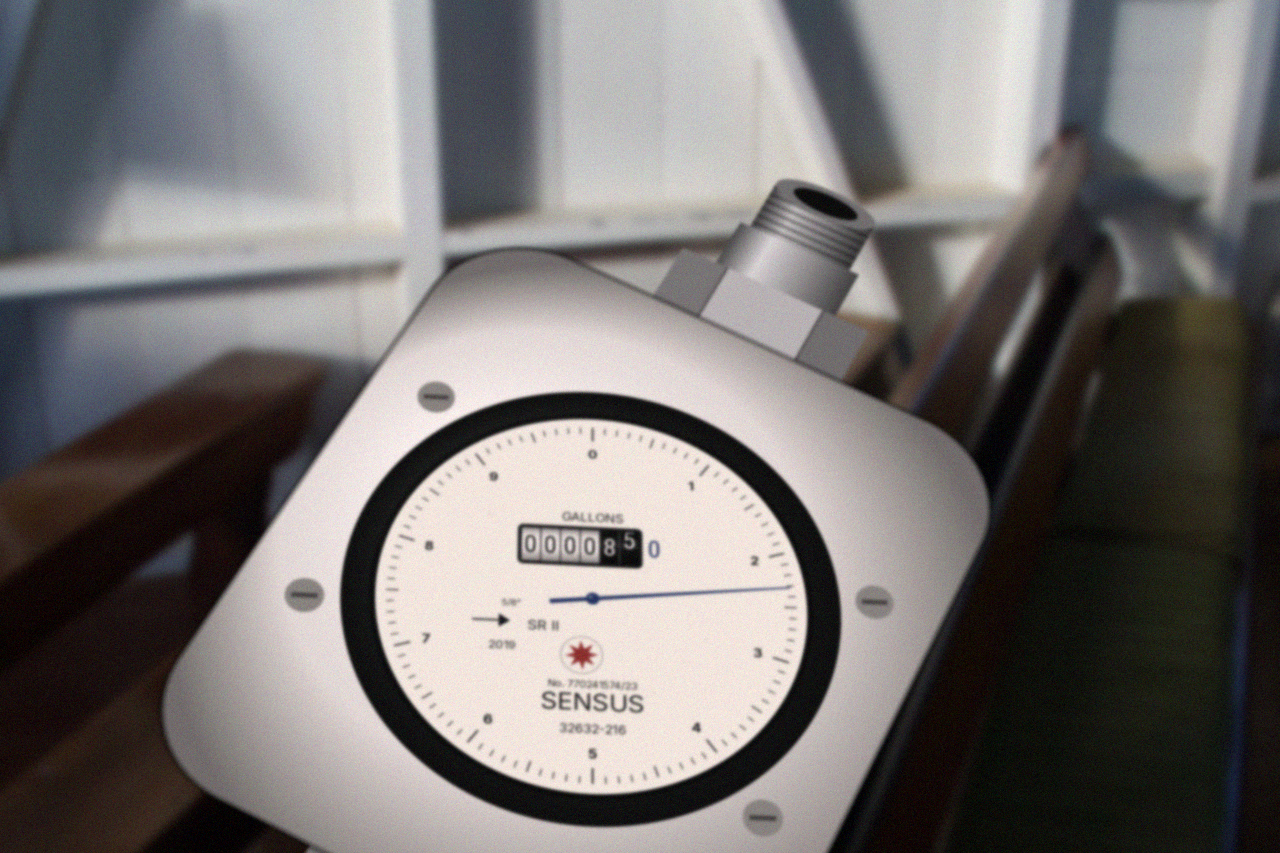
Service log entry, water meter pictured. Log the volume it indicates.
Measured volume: 852.3 gal
